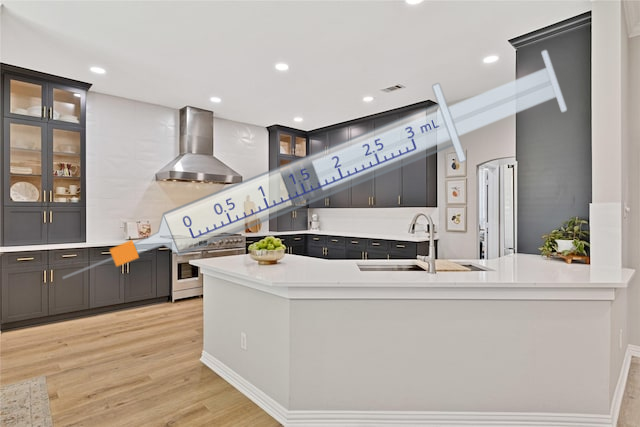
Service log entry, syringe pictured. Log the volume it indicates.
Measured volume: 1.3 mL
